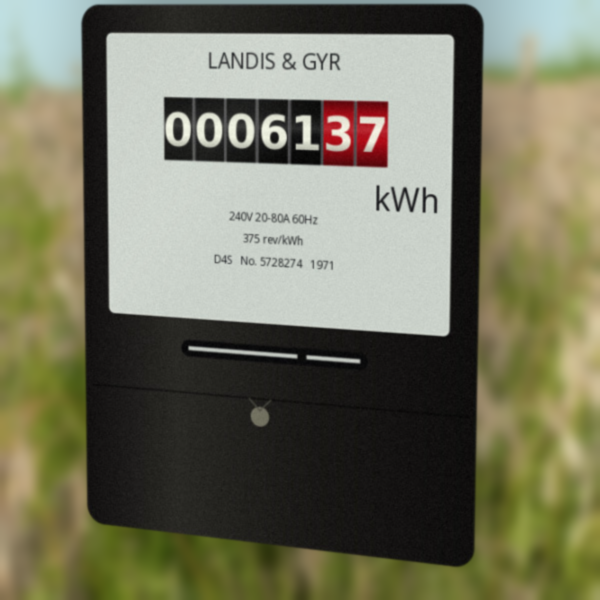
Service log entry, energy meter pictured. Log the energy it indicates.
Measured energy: 61.37 kWh
